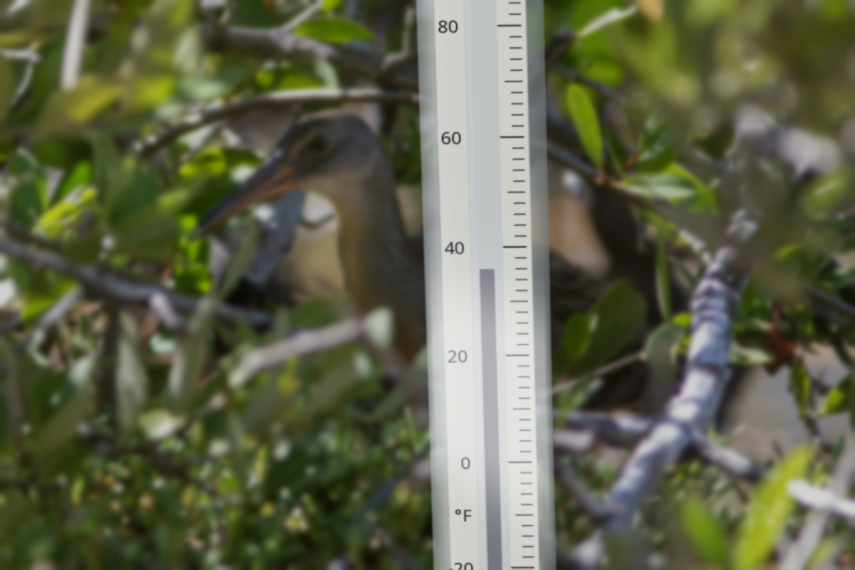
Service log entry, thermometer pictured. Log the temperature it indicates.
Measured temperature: 36 °F
